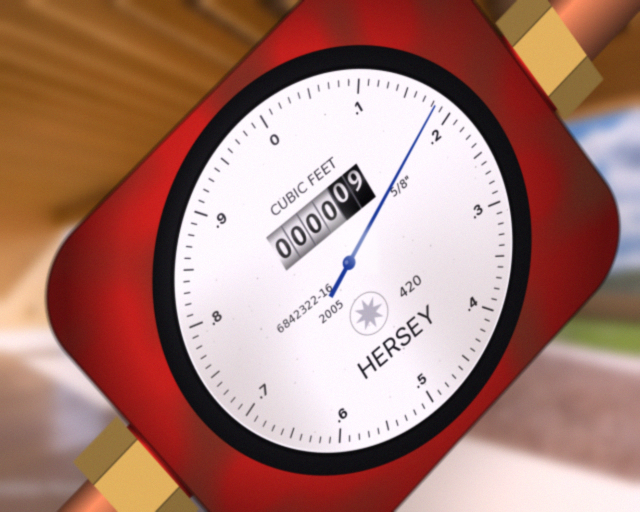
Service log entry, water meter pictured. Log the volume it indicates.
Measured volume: 9.18 ft³
